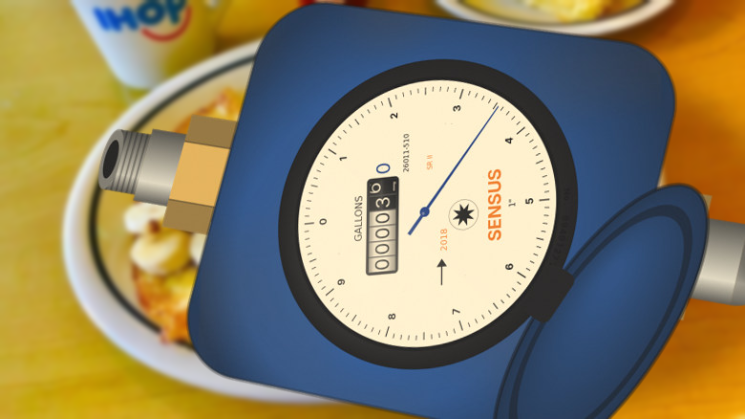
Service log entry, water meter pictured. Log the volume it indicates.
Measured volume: 363.5 gal
